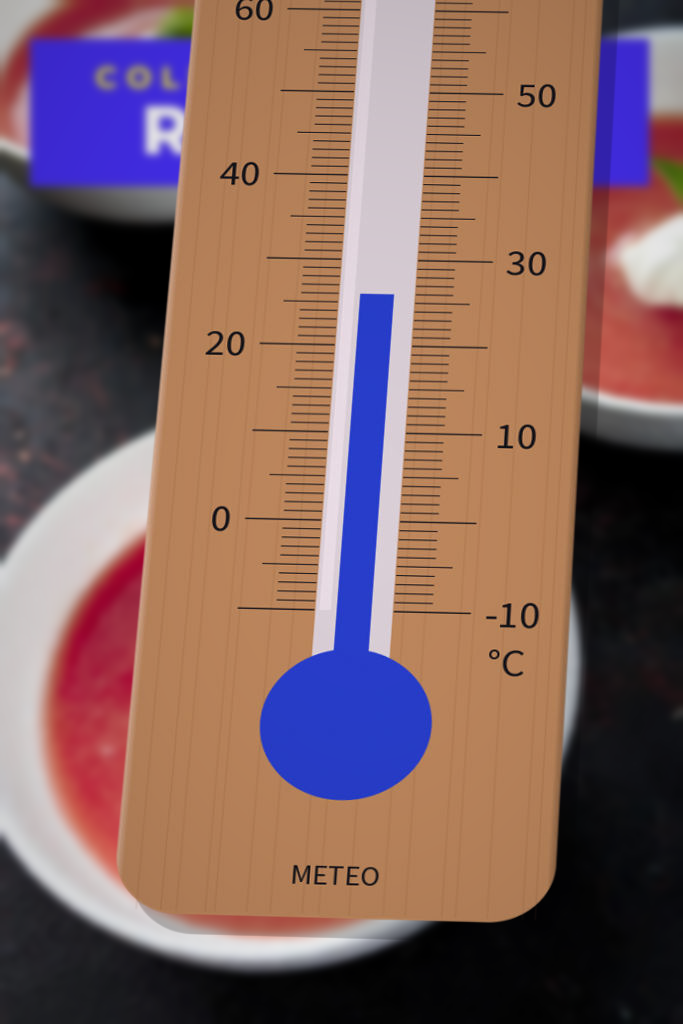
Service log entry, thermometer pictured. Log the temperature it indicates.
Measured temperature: 26 °C
